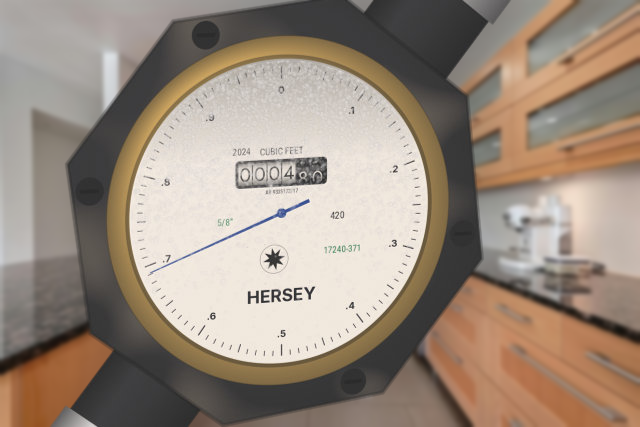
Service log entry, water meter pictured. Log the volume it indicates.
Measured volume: 479.69 ft³
